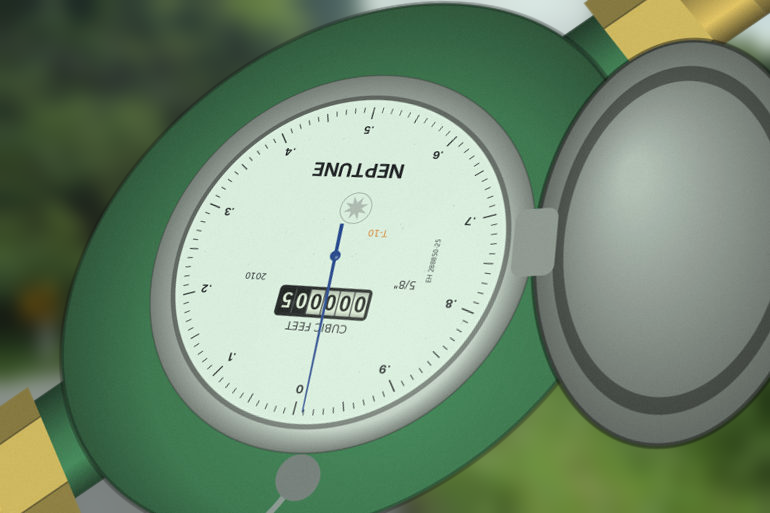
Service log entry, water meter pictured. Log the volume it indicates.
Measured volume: 4.99 ft³
